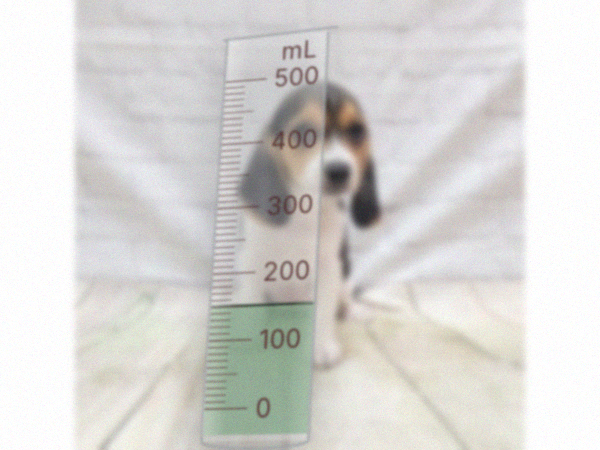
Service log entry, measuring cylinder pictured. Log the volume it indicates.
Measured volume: 150 mL
